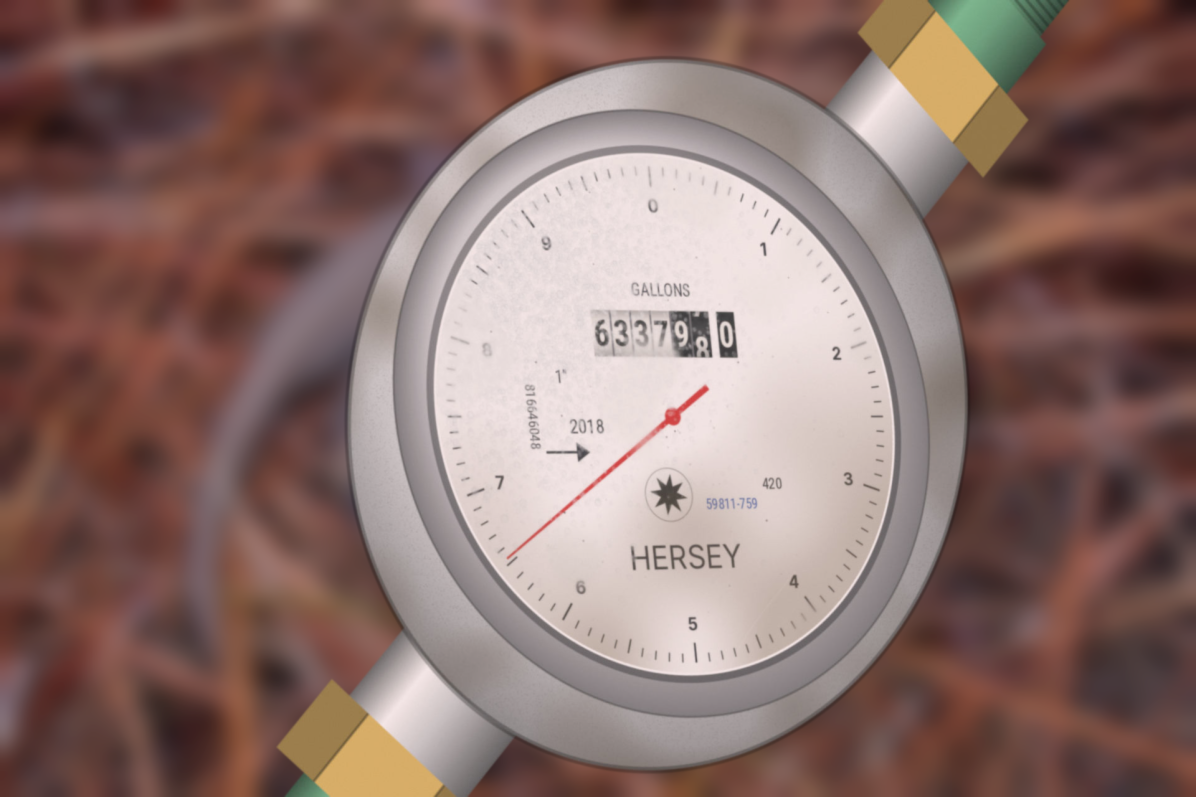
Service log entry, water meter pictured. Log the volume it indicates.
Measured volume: 6337976.5 gal
